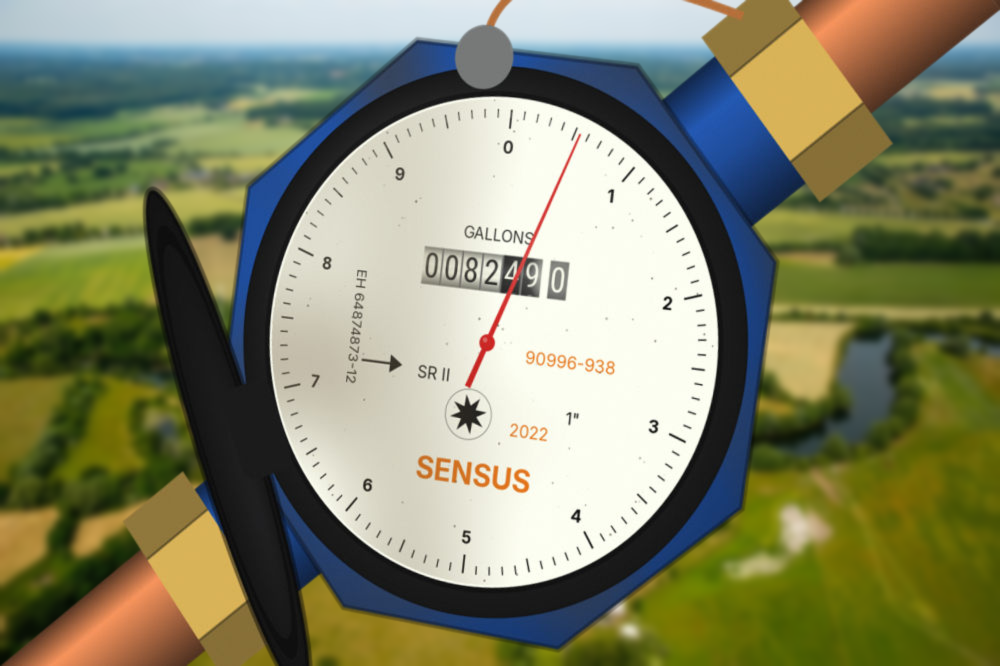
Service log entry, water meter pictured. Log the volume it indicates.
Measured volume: 82490.5 gal
